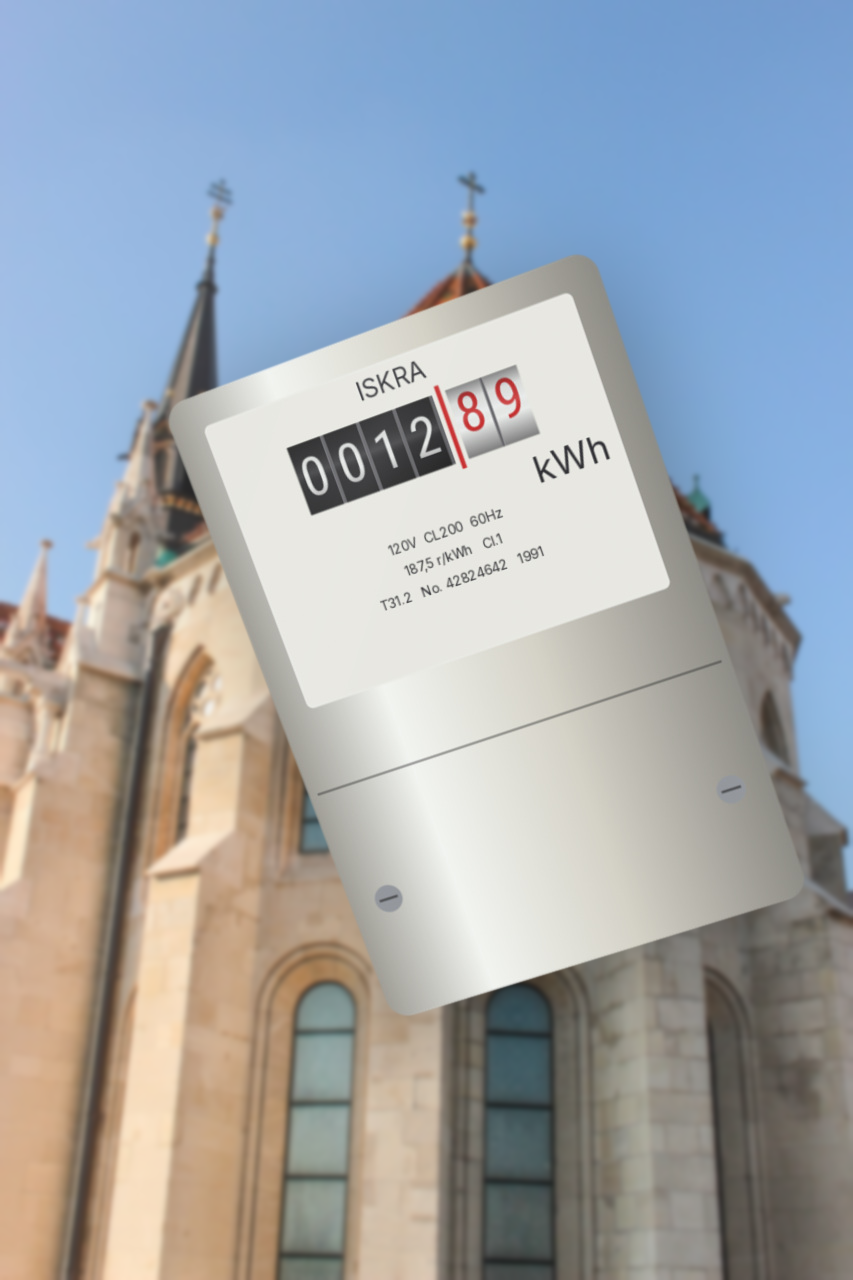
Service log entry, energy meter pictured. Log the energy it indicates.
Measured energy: 12.89 kWh
